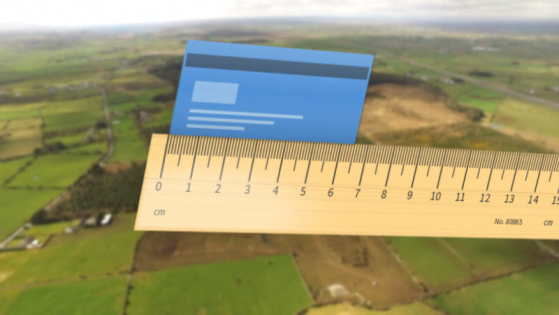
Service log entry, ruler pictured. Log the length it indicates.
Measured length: 6.5 cm
